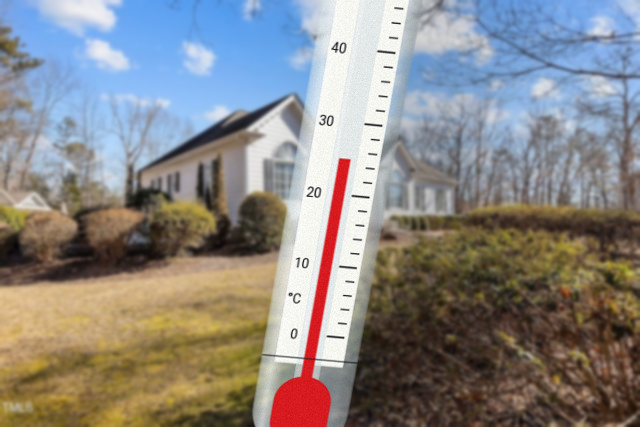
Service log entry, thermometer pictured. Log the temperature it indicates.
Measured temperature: 25 °C
